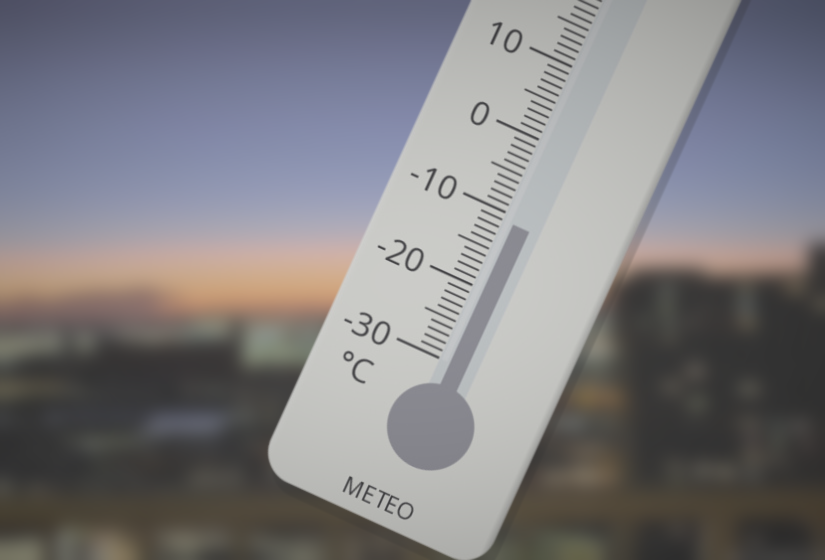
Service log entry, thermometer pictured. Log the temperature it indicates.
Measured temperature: -11 °C
